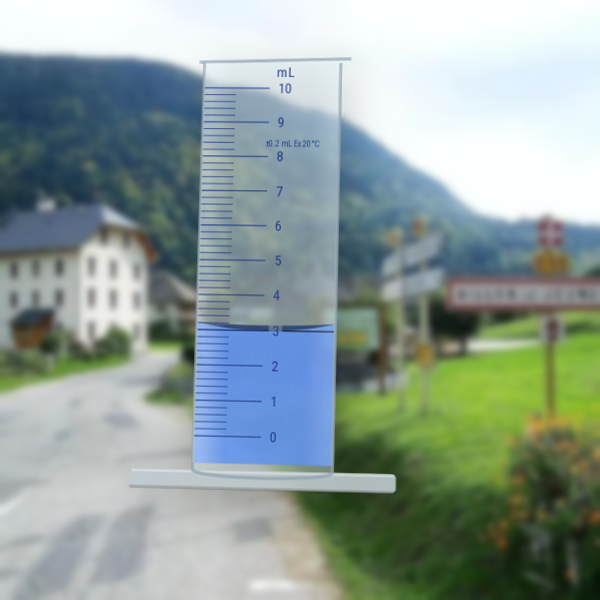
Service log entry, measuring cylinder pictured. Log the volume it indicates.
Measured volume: 3 mL
